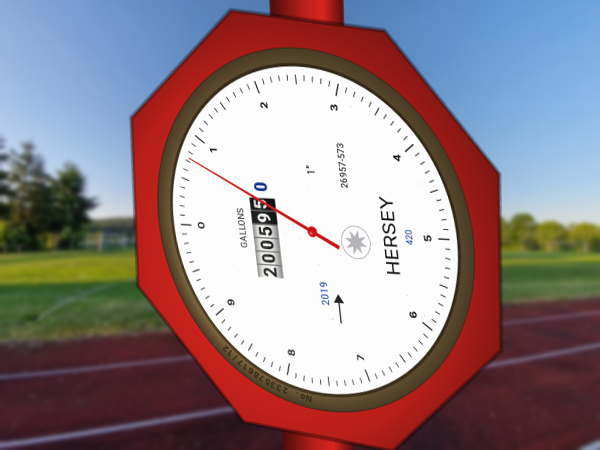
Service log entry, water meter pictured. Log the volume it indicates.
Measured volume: 2005950.7 gal
